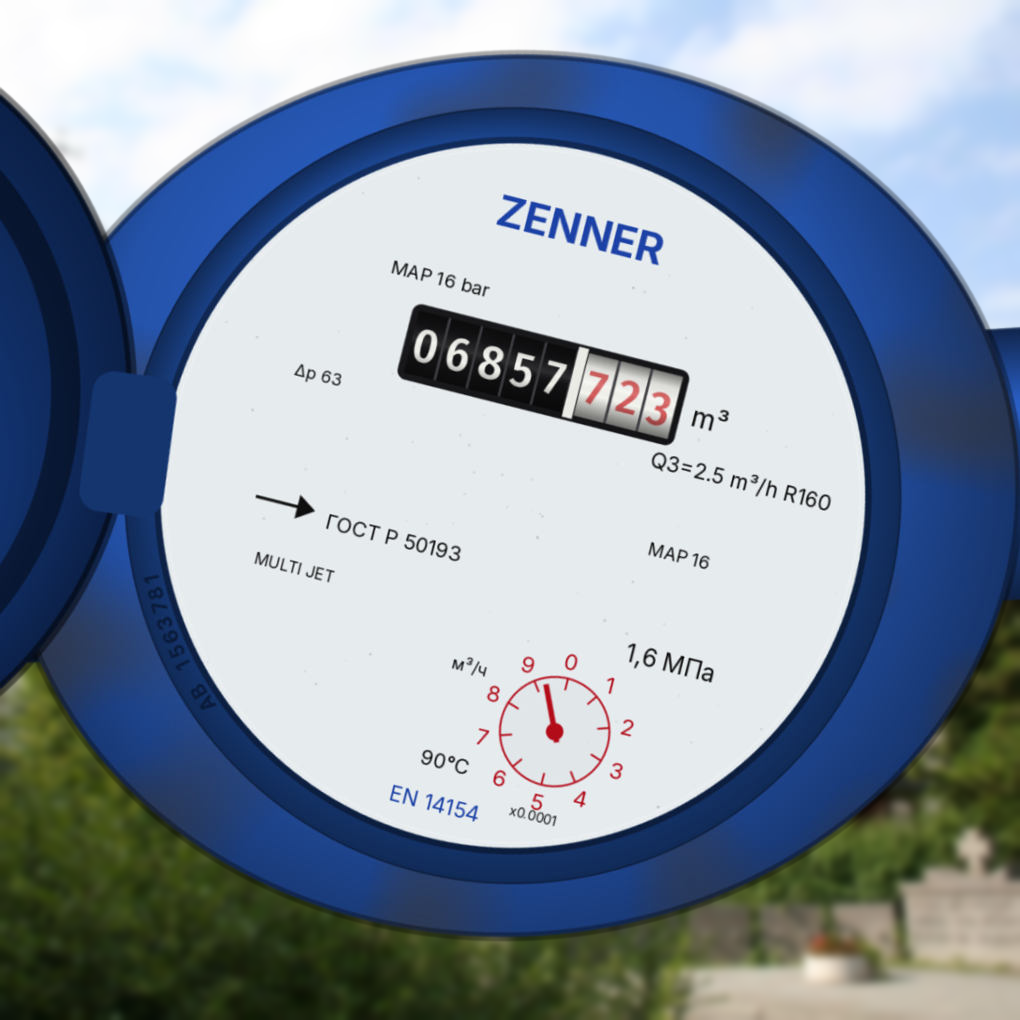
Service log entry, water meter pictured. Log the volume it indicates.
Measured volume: 6857.7229 m³
